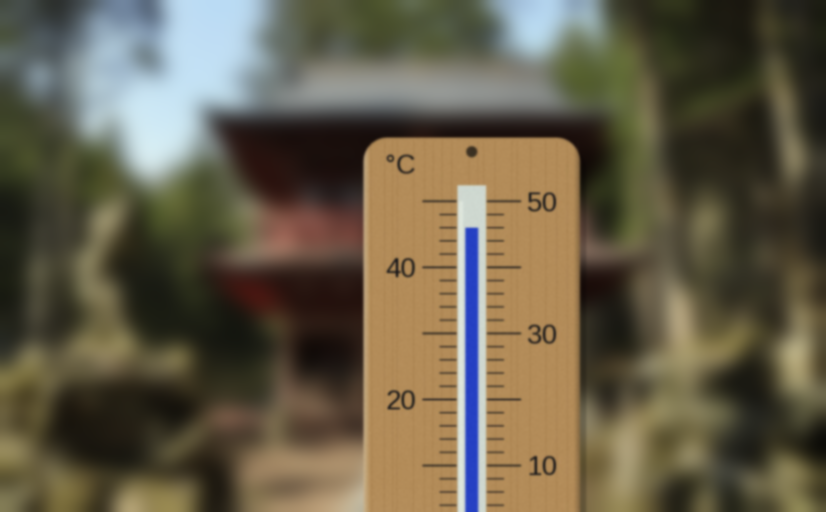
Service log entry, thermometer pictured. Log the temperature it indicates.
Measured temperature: 46 °C
